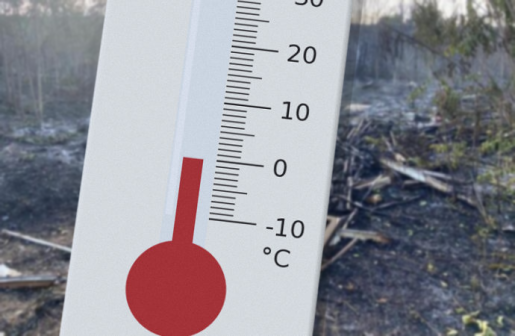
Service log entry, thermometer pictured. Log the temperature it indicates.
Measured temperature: 0 °C
